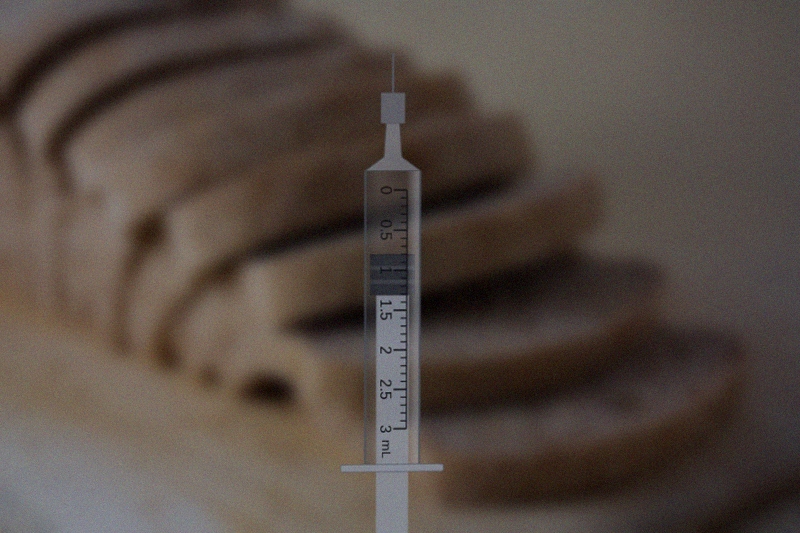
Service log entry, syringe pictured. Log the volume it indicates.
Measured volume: 0.8 mL
